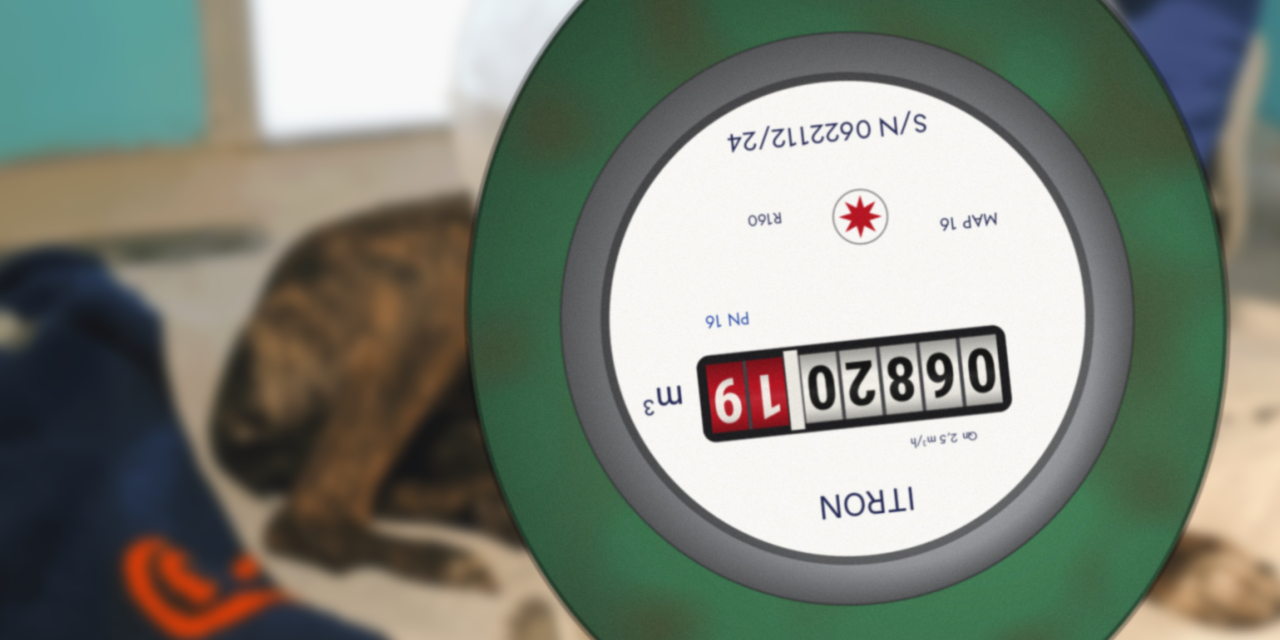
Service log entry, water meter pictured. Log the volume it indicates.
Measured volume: 6820.19 m³
